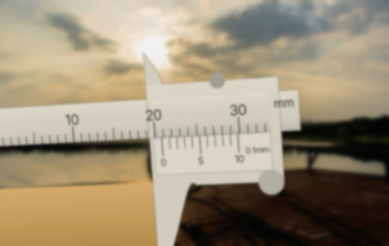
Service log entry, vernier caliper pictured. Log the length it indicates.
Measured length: 20.8 mm
